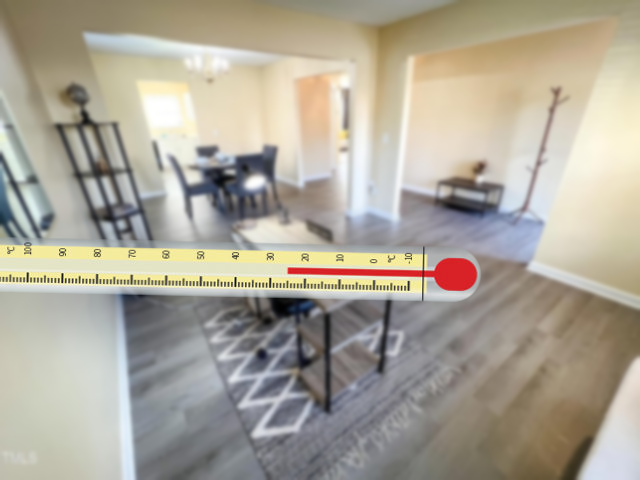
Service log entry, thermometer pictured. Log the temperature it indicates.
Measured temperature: 25 °C
